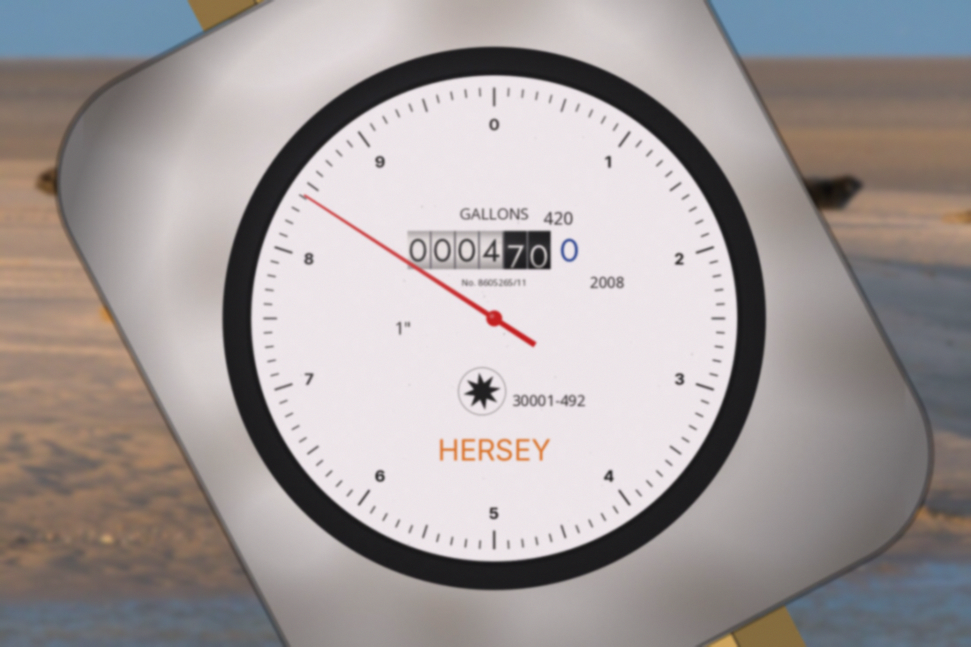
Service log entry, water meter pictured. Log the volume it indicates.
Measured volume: 4698.4 gal
